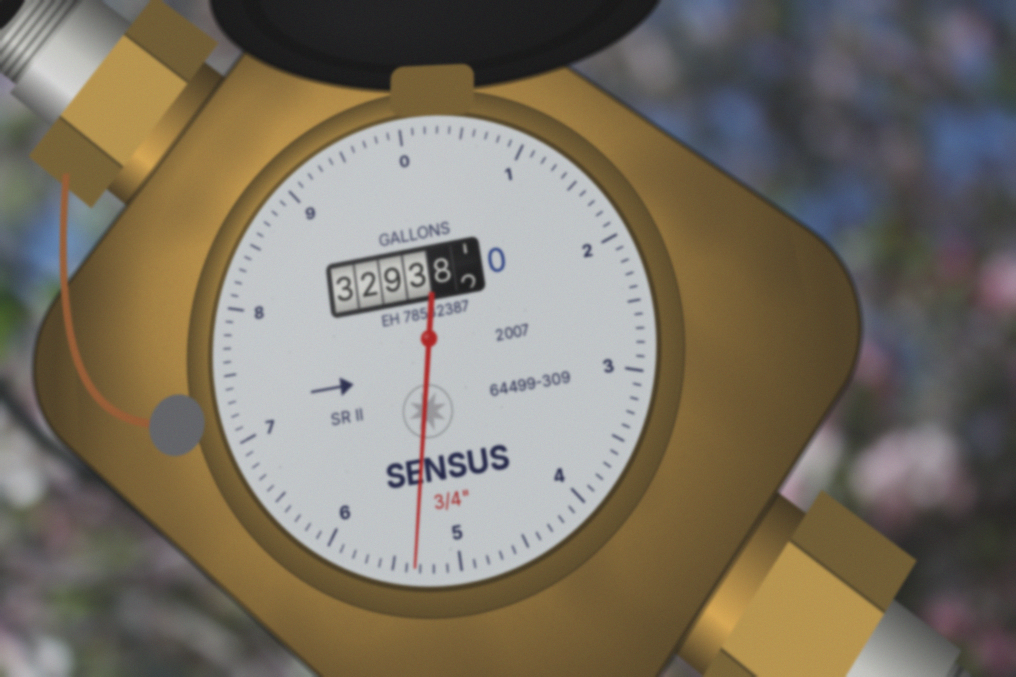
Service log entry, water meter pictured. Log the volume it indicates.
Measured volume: 3293815.3 gal
